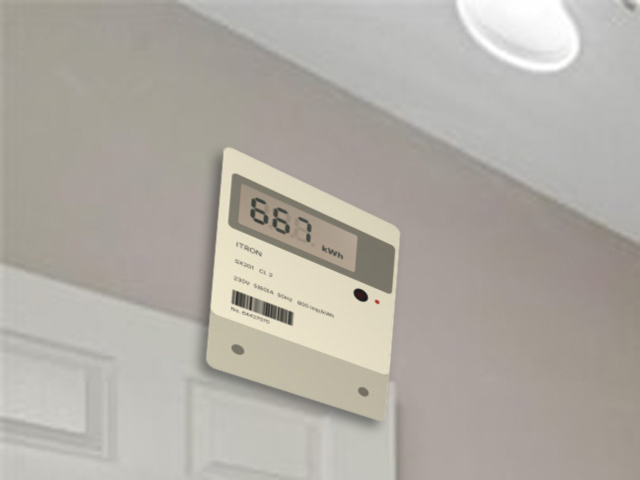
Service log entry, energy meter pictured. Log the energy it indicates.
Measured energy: 667 kWh
